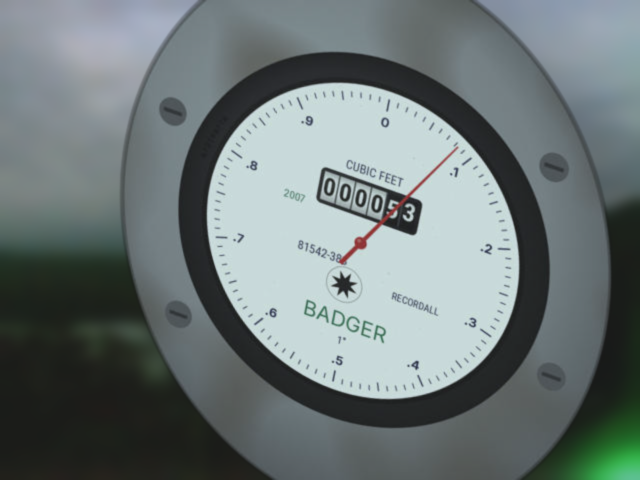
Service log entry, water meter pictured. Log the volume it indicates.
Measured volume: 53.08 ft³
